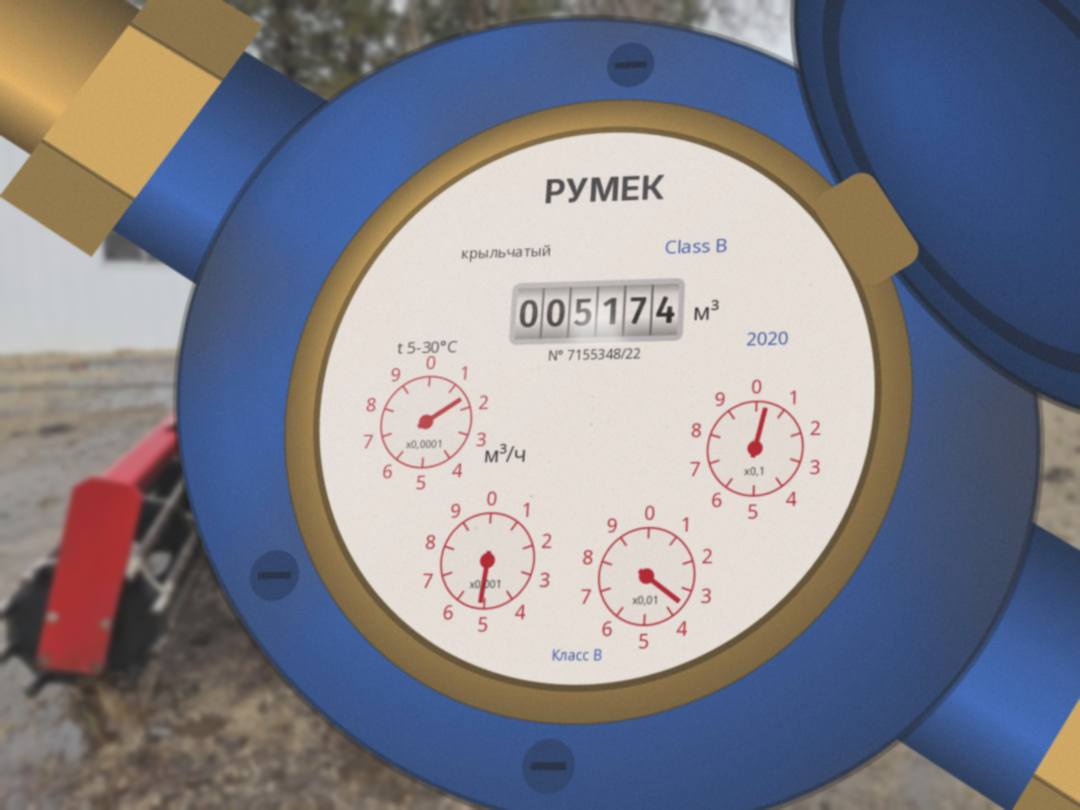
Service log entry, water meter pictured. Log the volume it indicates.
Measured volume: 5174.0351 m³
